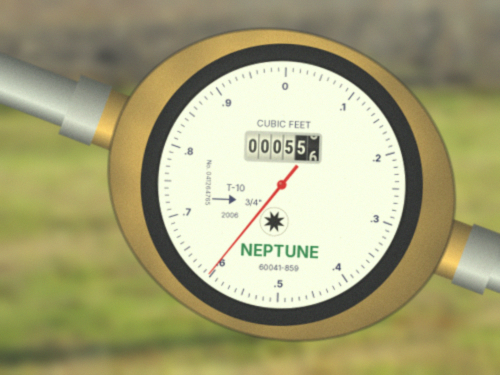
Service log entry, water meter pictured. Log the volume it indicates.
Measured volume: 555.60 ft³
